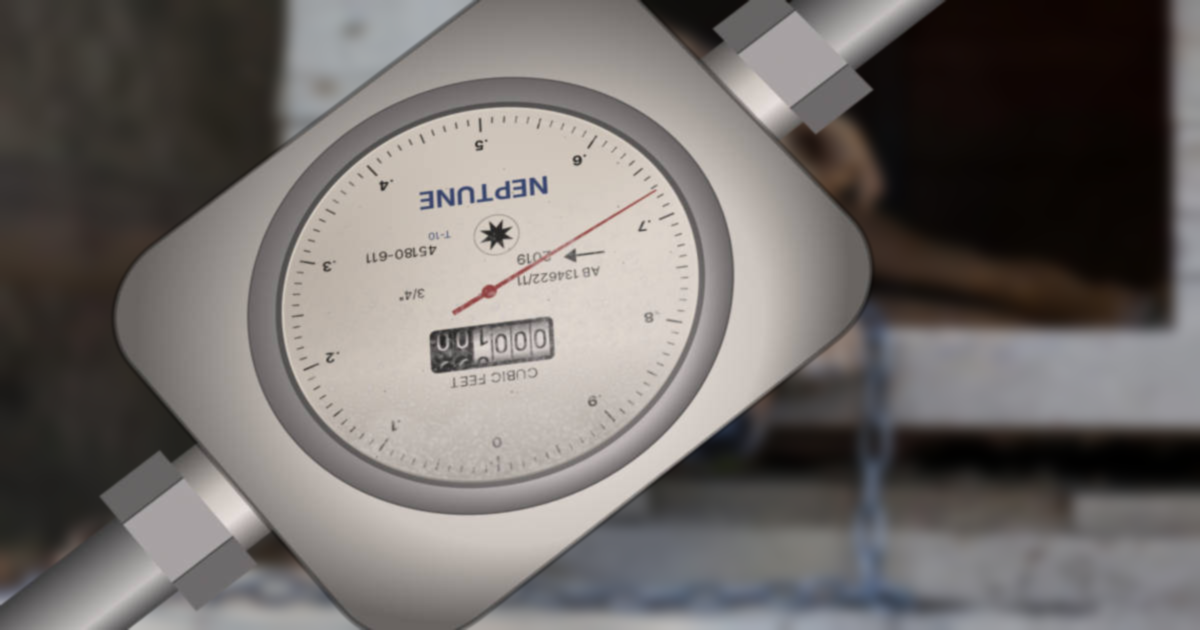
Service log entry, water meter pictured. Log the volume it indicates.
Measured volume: 99.67 ft³
